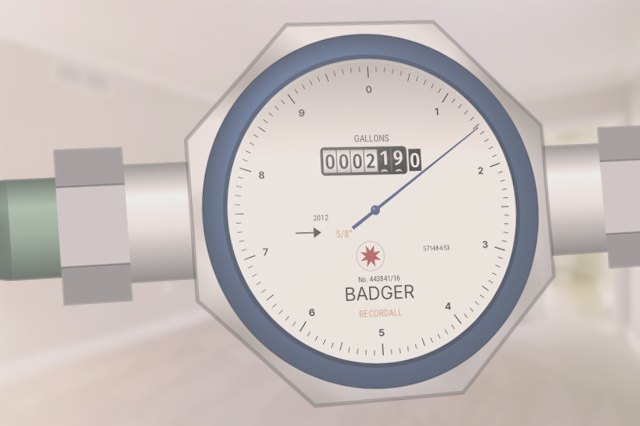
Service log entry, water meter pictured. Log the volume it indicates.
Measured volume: 2191.5 gal
